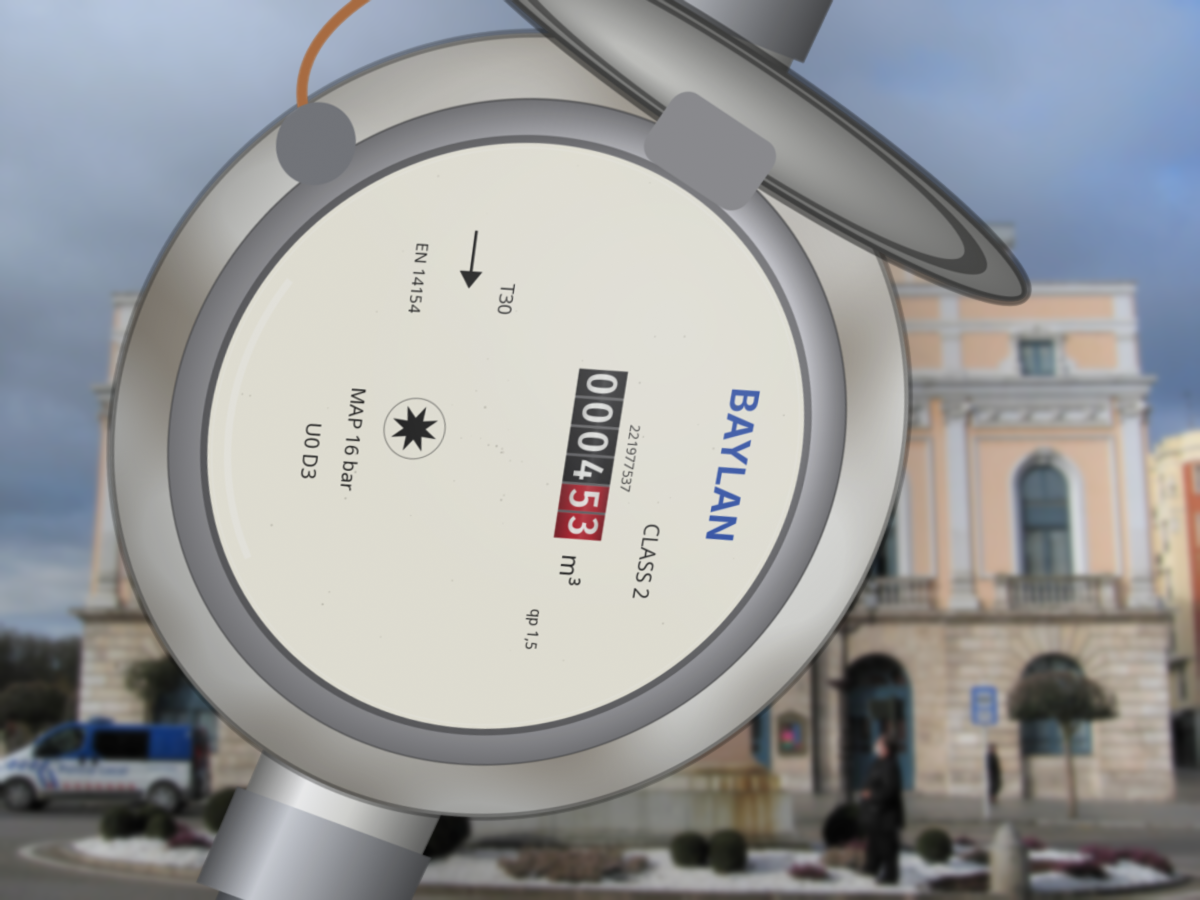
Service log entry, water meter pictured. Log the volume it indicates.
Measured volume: 4.53 m³
